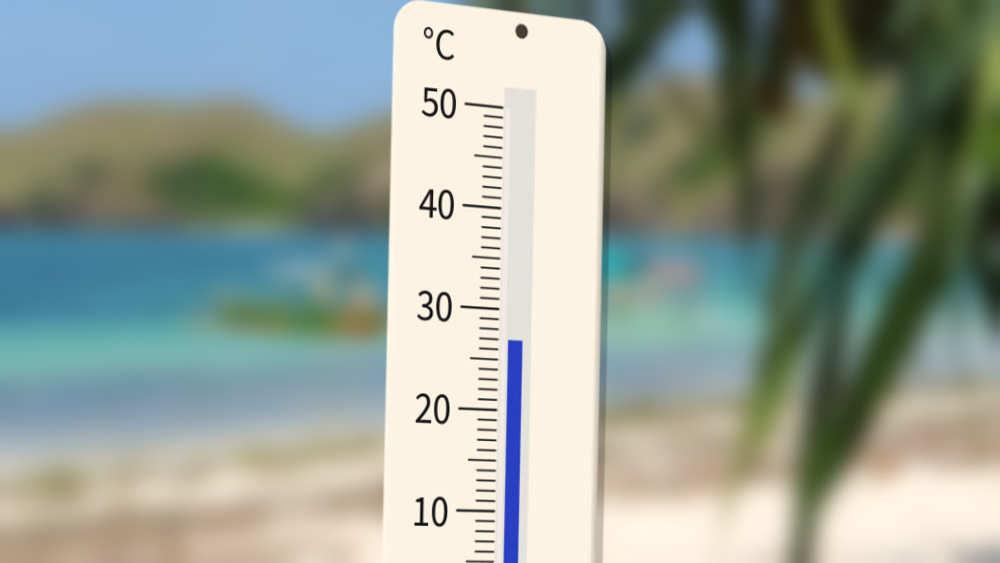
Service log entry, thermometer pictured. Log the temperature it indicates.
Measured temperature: 27 °C
